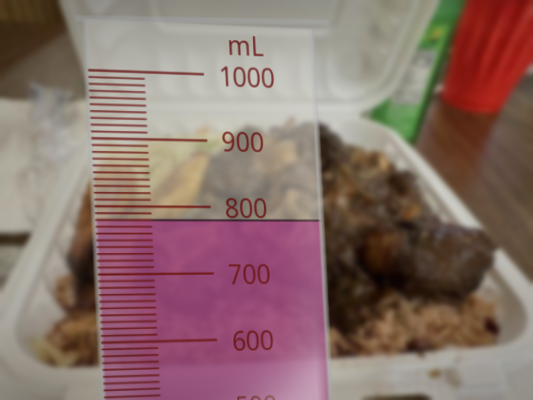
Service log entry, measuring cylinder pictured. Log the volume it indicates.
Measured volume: 780 mL
